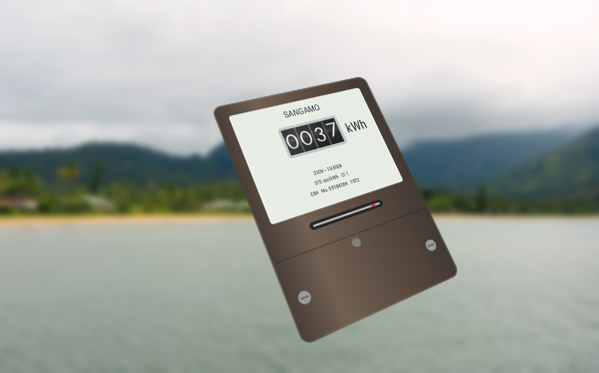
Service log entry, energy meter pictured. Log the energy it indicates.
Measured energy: 37 kWh
